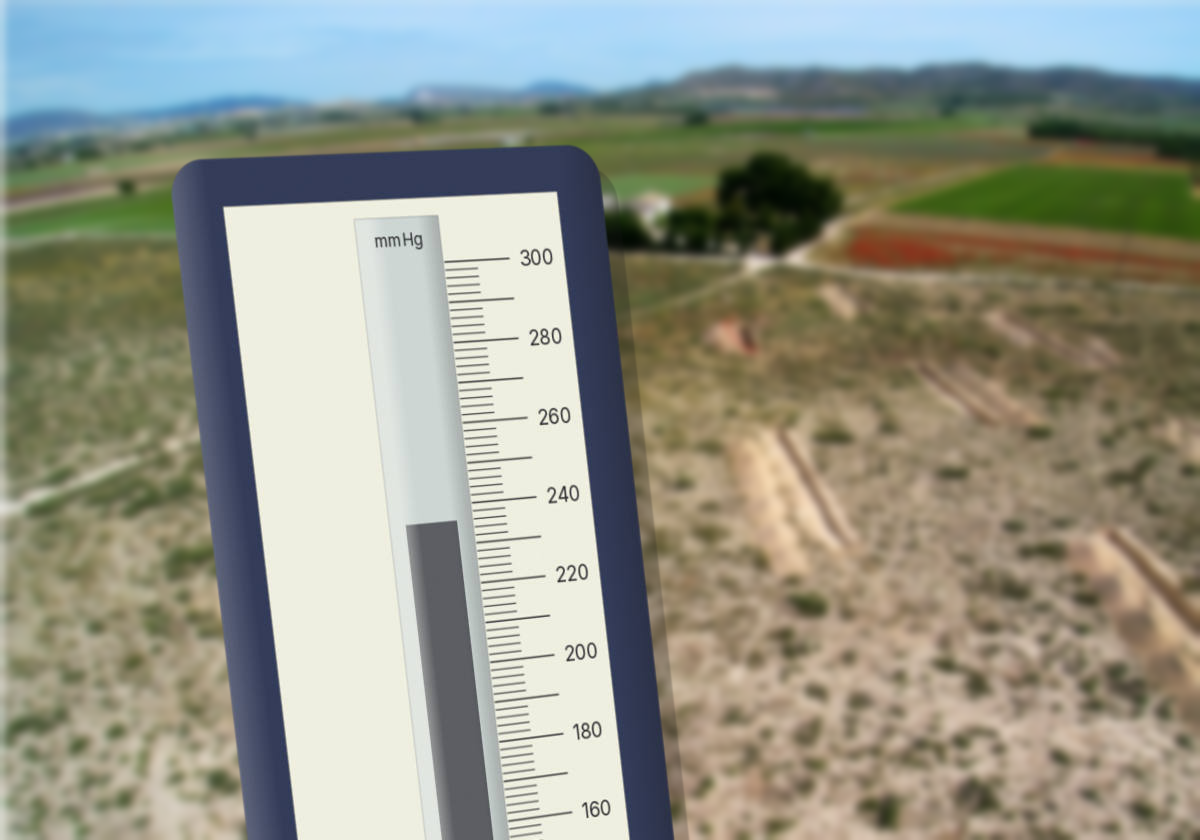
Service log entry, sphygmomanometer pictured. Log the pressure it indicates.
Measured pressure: 236 mmHg
